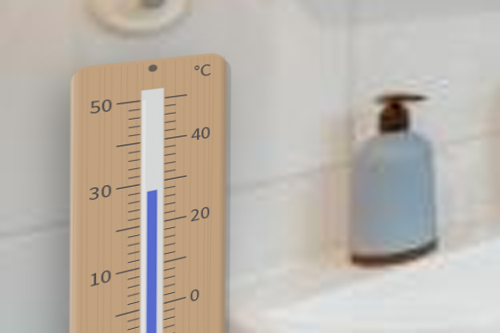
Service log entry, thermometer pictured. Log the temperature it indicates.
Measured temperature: 28 °C
